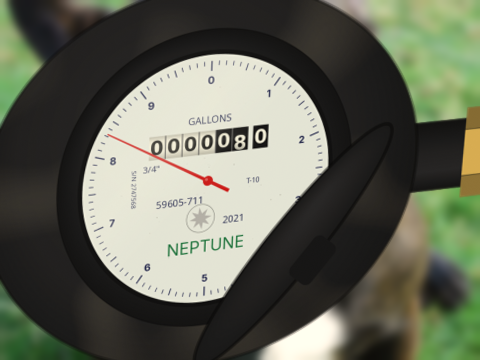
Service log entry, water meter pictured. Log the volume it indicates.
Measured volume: 78.3 gal
